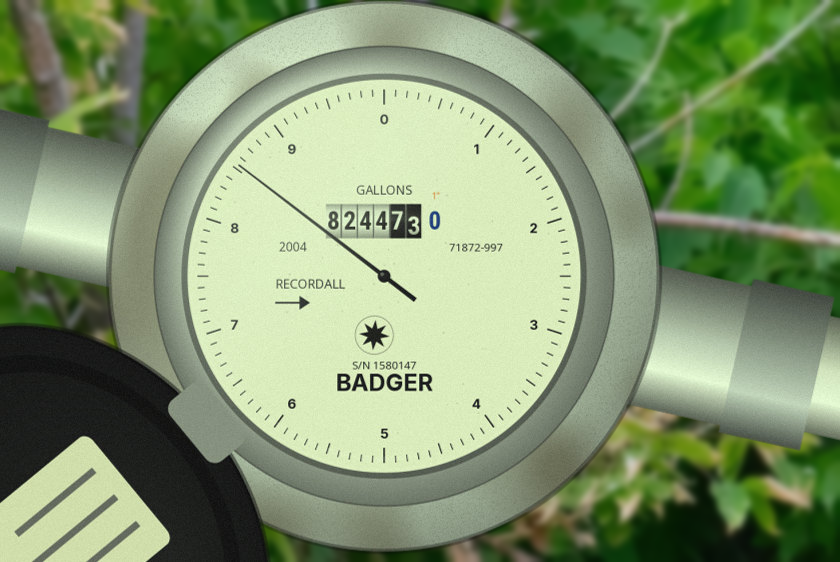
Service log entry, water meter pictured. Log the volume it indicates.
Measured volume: 8244728.5 gal
